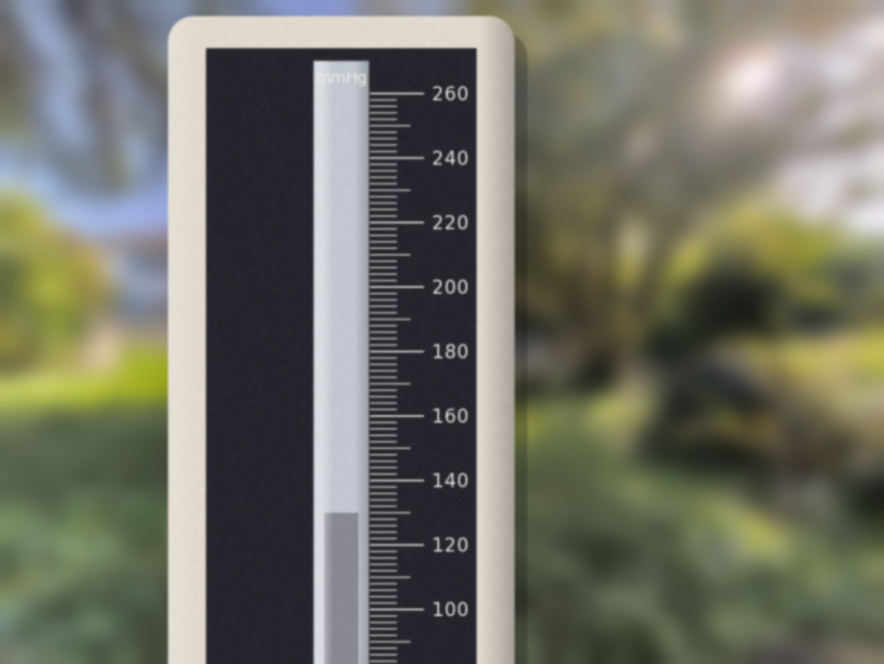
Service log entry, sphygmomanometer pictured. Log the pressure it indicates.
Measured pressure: 130 mmHg
